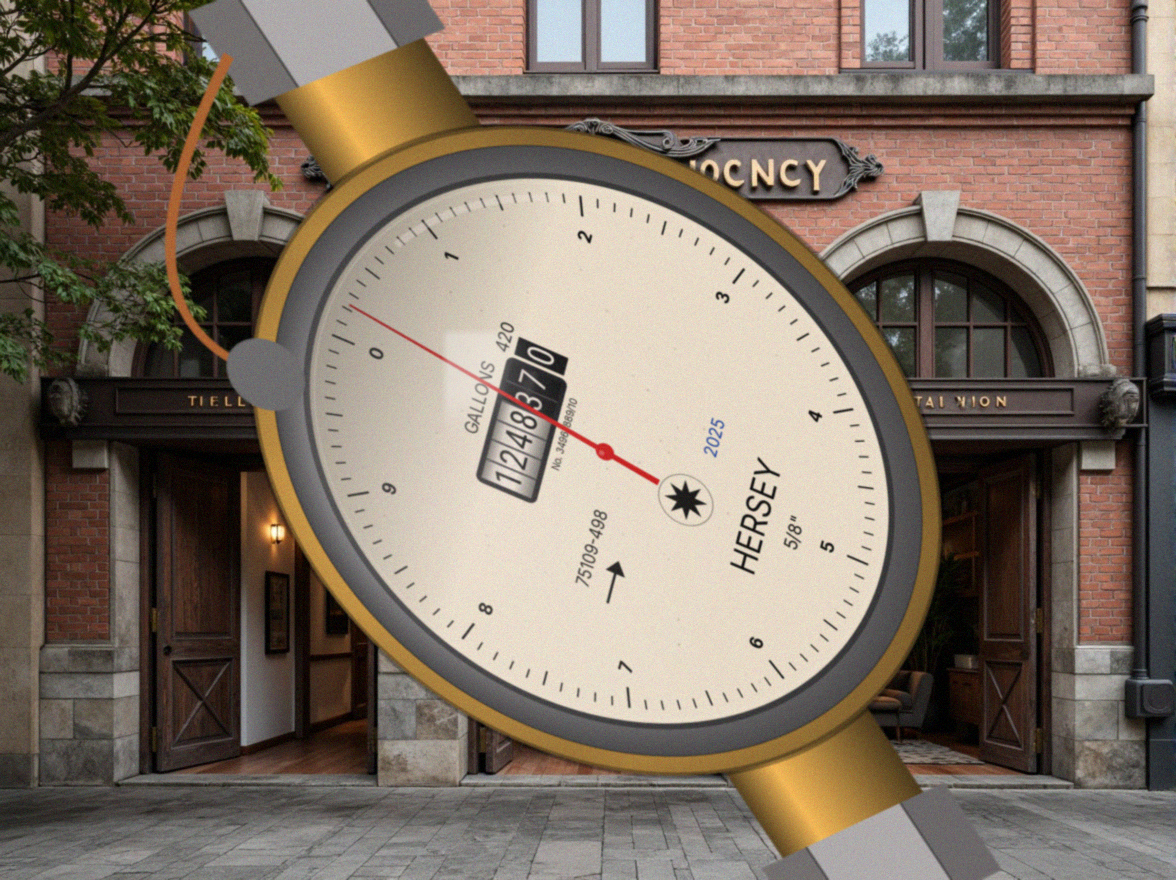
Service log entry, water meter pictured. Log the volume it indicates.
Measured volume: 1248370.2 gal
